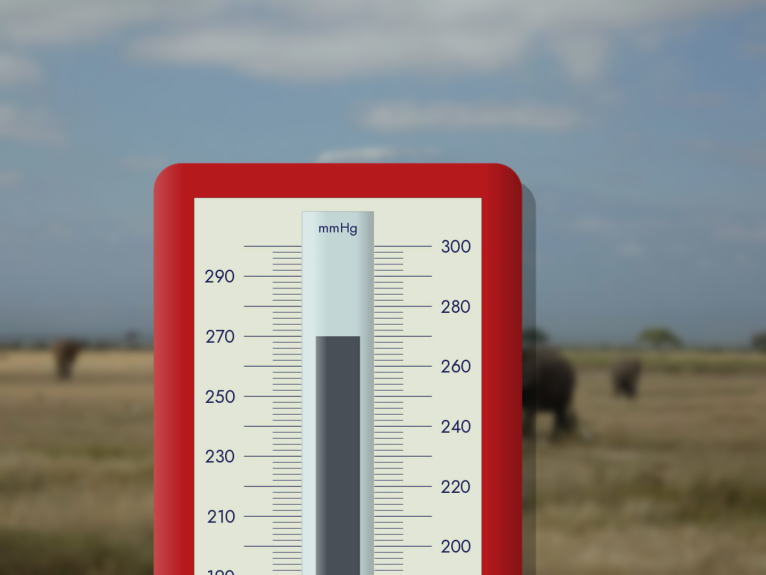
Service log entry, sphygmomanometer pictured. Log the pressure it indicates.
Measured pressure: 270 mmHg
